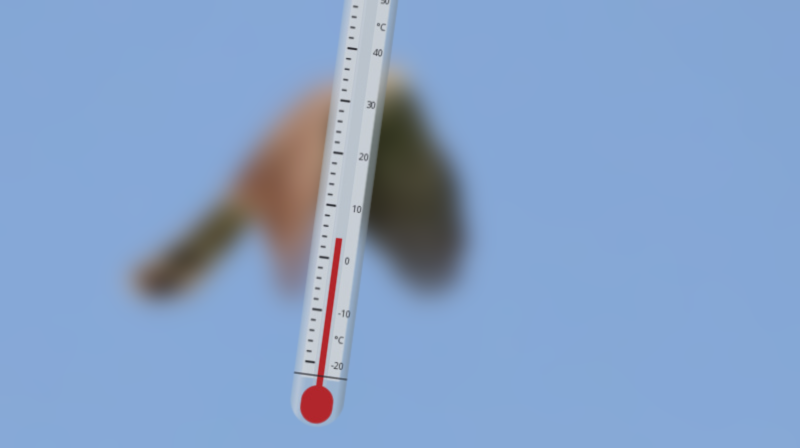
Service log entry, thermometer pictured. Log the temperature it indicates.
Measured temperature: 4 °C
